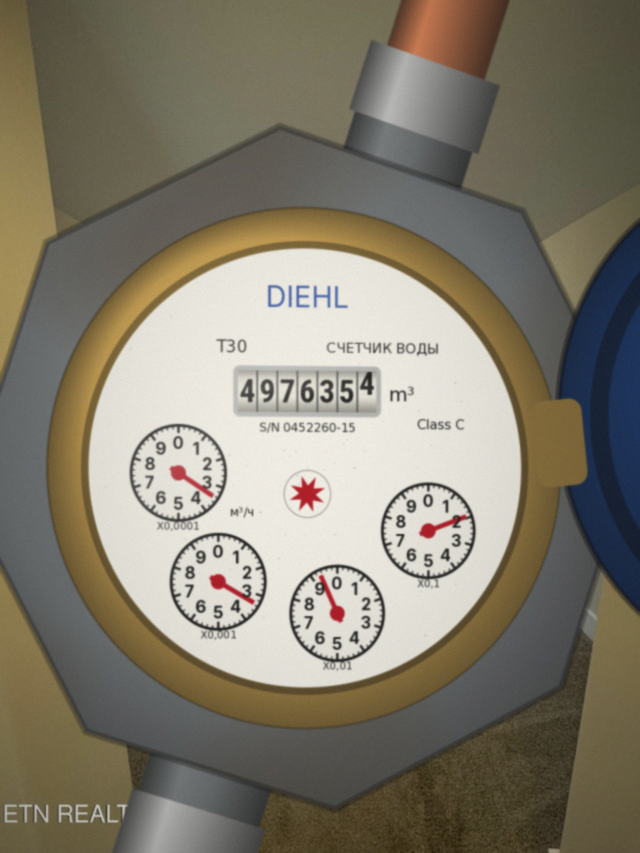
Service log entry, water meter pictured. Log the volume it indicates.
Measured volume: 4976354.1933 m³
